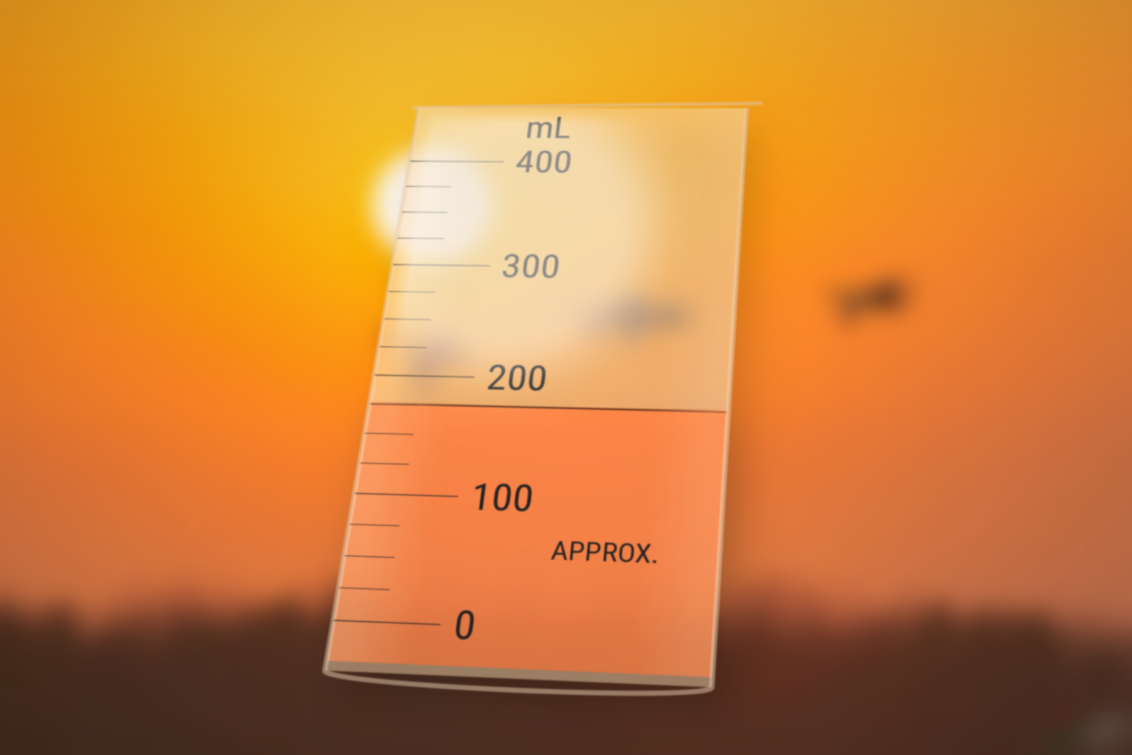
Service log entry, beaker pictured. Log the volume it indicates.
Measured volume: 175 mL
